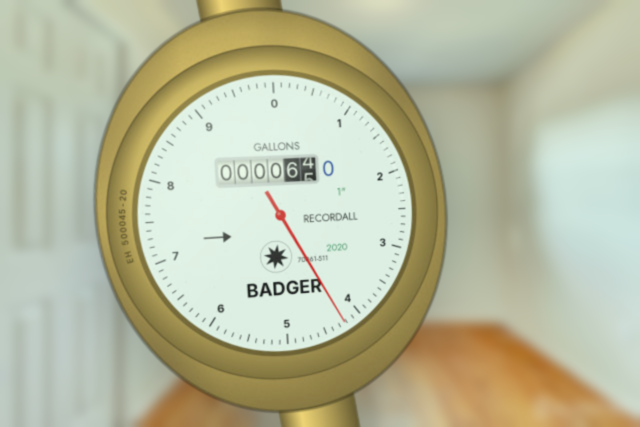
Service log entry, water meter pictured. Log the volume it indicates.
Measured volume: 644.2 gal
